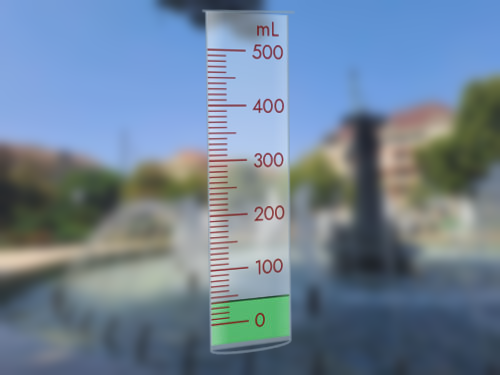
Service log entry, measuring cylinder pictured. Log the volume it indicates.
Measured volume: 40 mL
